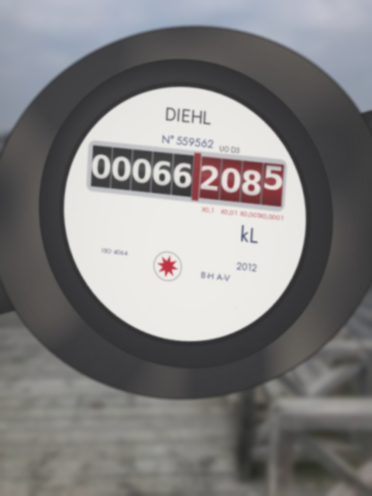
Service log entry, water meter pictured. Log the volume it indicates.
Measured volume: 66.2085 kL
